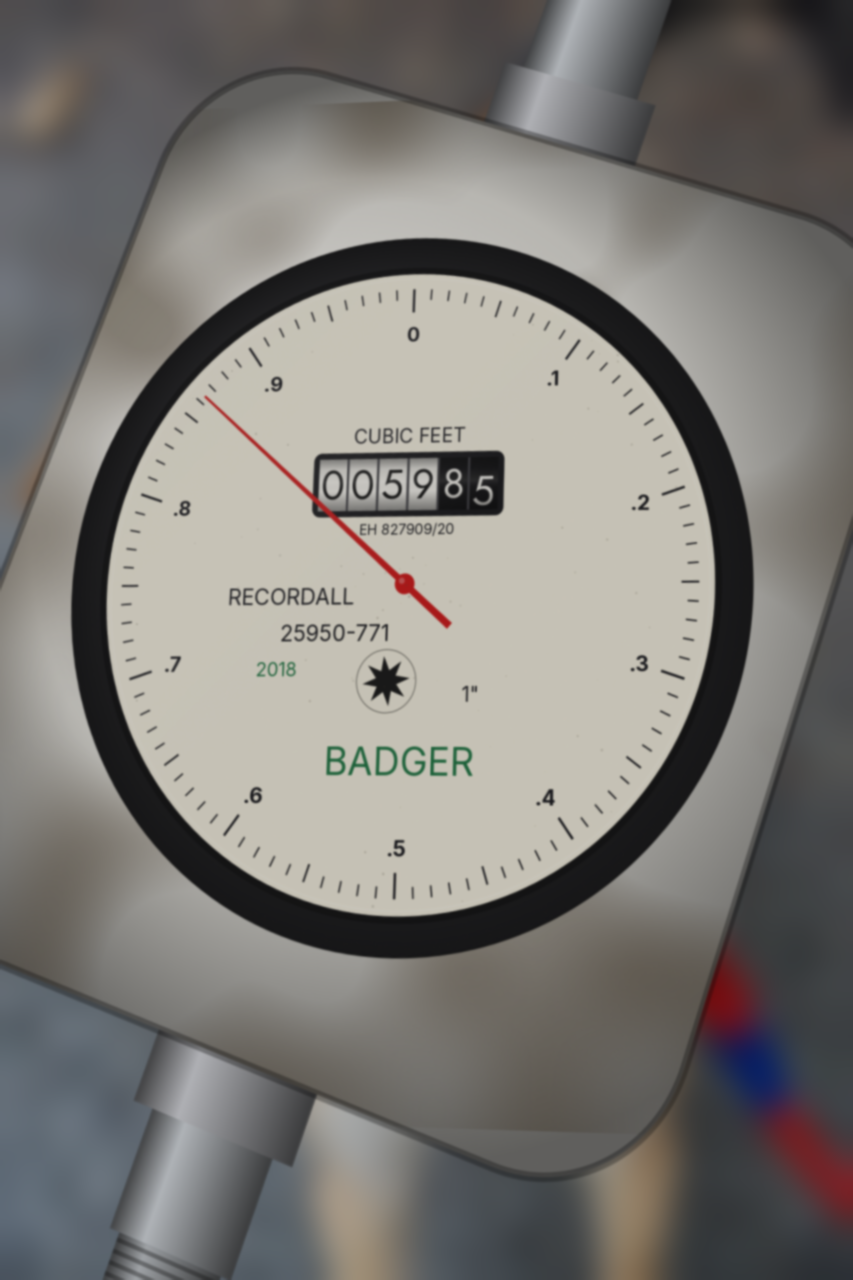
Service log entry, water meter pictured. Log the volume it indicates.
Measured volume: 5984.86 ft³
